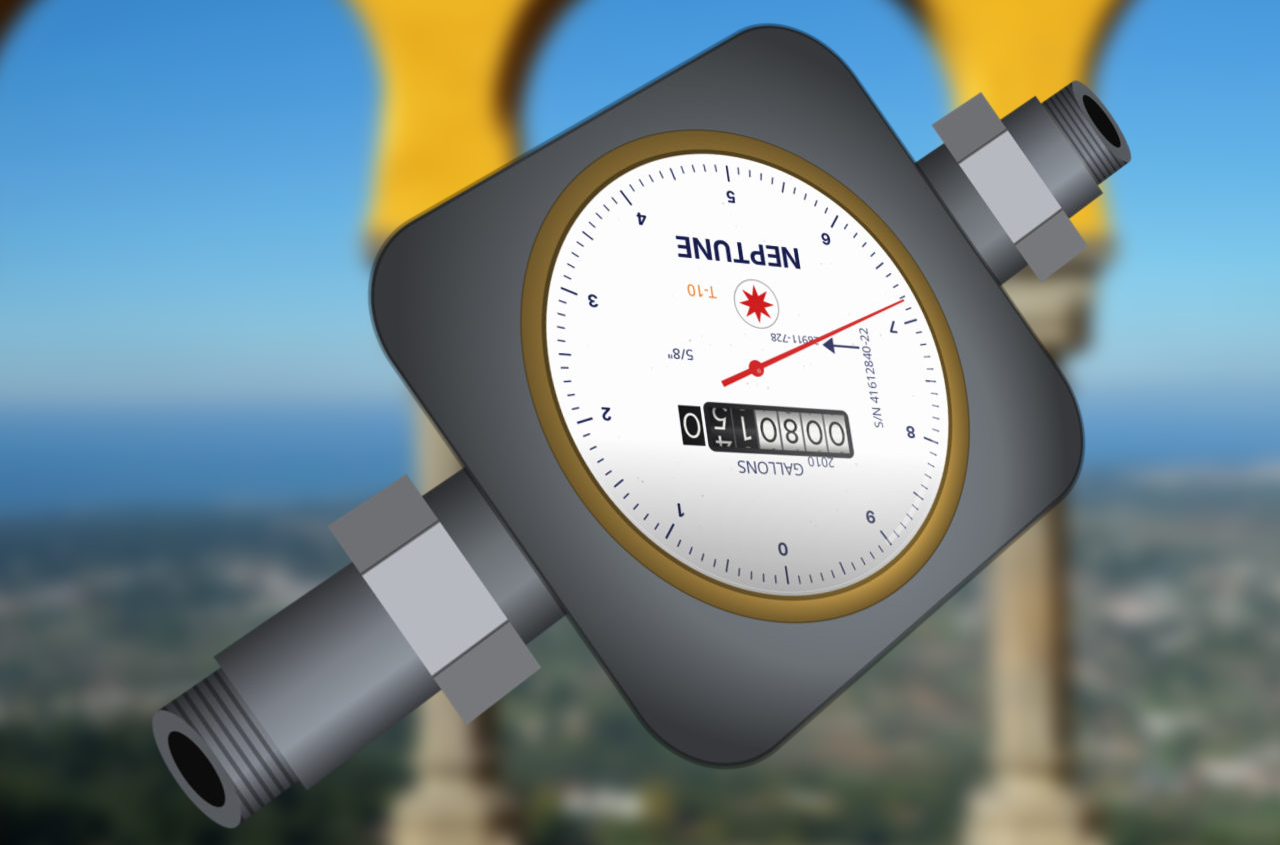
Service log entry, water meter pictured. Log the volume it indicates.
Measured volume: 80146.8 gal
